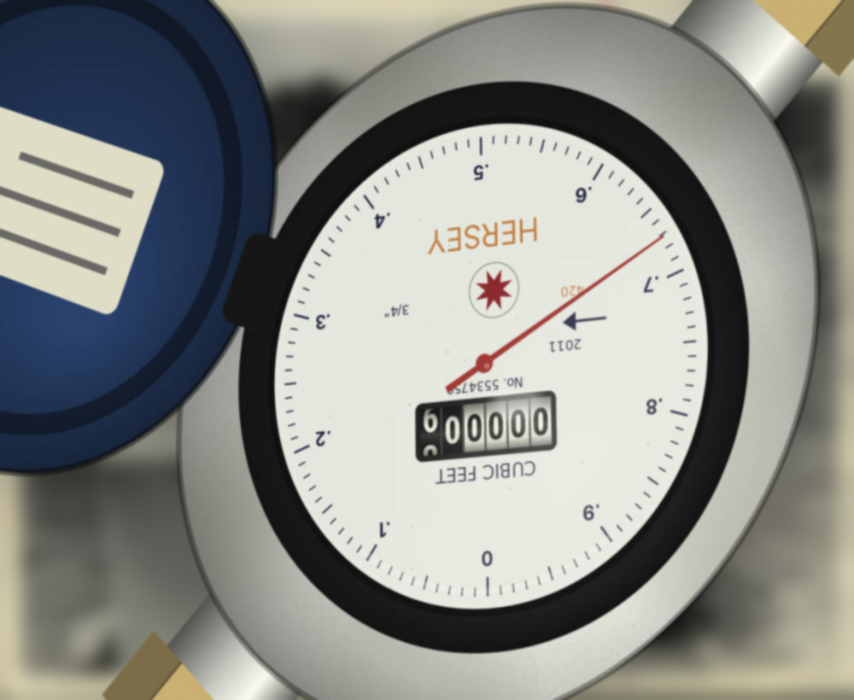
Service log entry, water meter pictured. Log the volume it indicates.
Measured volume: 8.67 ft³
